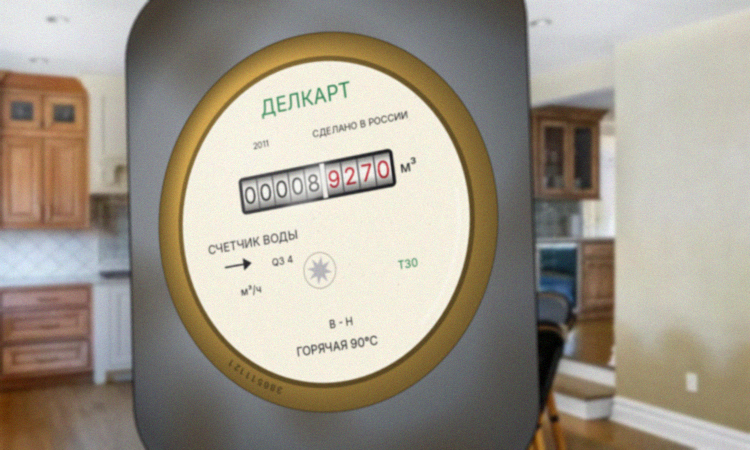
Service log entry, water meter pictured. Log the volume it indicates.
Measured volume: 8.9270 m³
